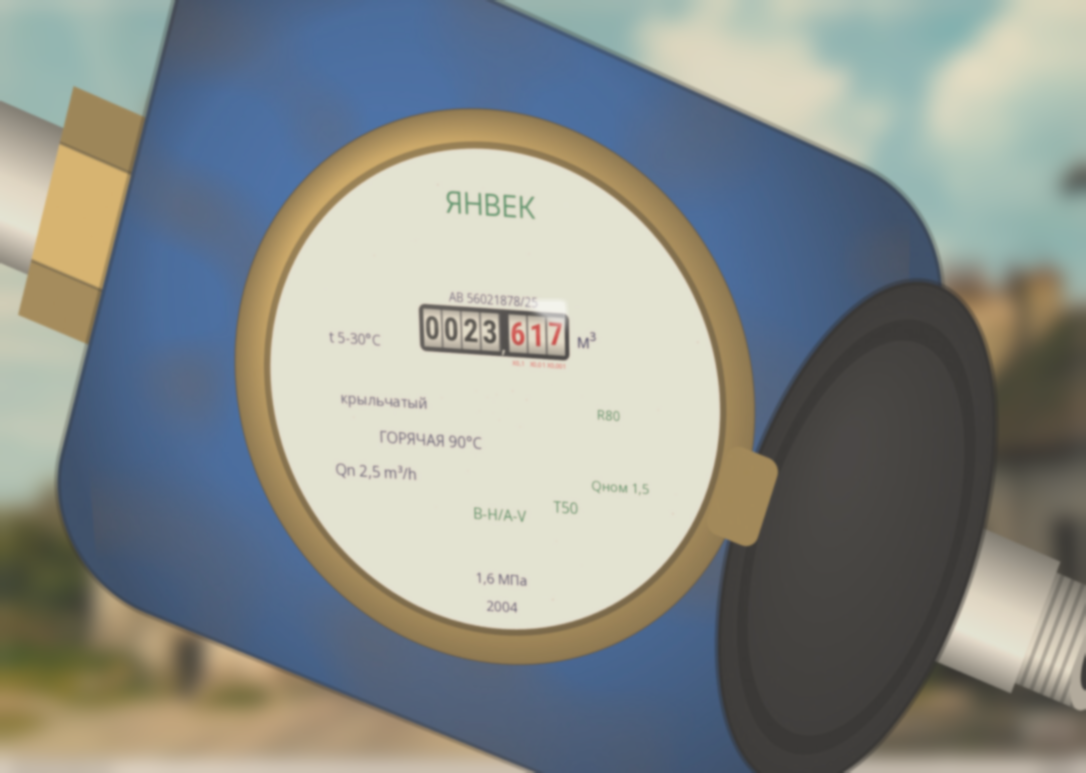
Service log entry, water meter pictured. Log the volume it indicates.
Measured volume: 23.617 m³
